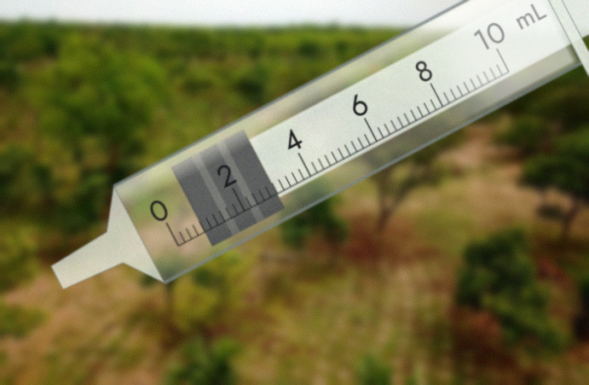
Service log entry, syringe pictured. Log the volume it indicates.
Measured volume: 0.8 mL
